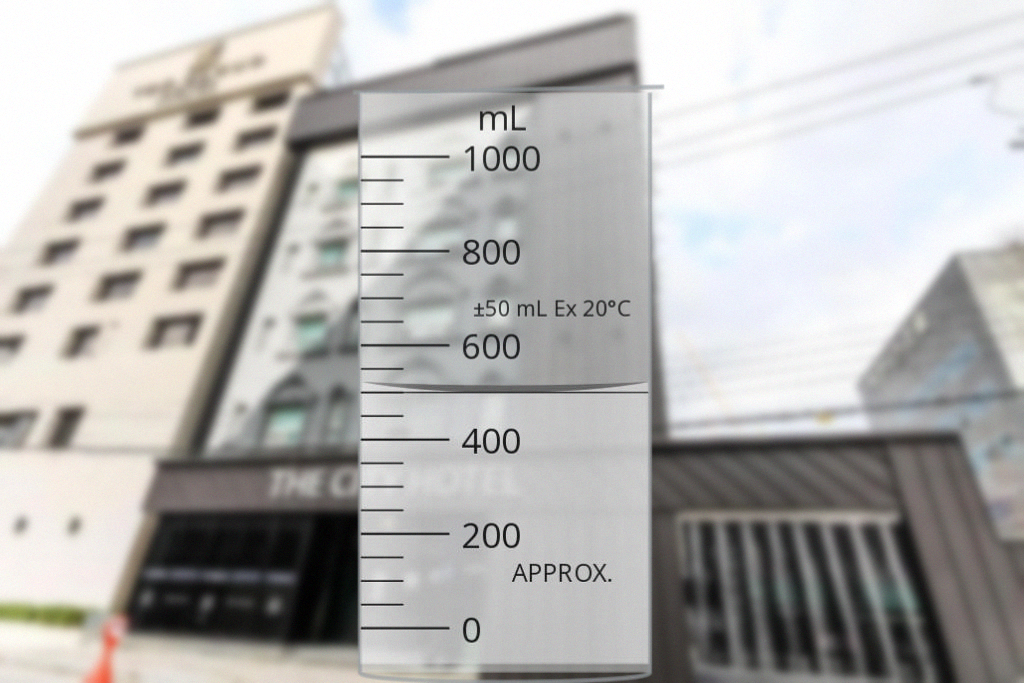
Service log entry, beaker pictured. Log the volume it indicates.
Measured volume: 500 mL
